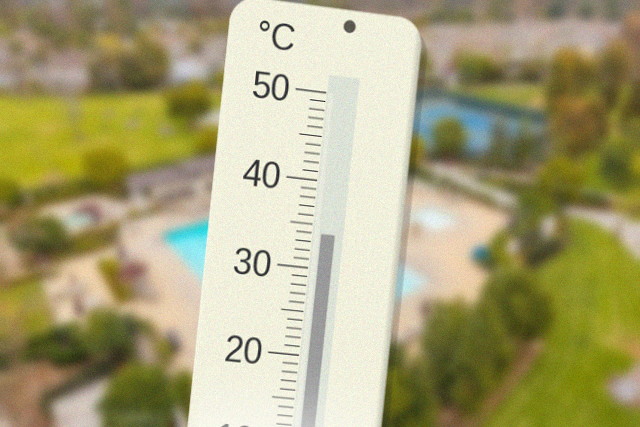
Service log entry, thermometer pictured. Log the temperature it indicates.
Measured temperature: 34 °C
